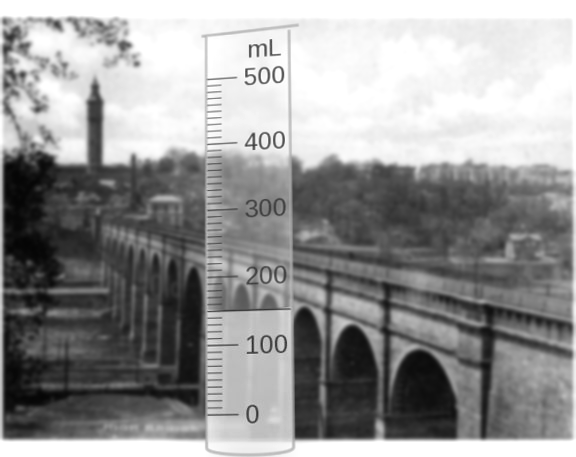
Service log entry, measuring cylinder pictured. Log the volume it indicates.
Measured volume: 150 mL
